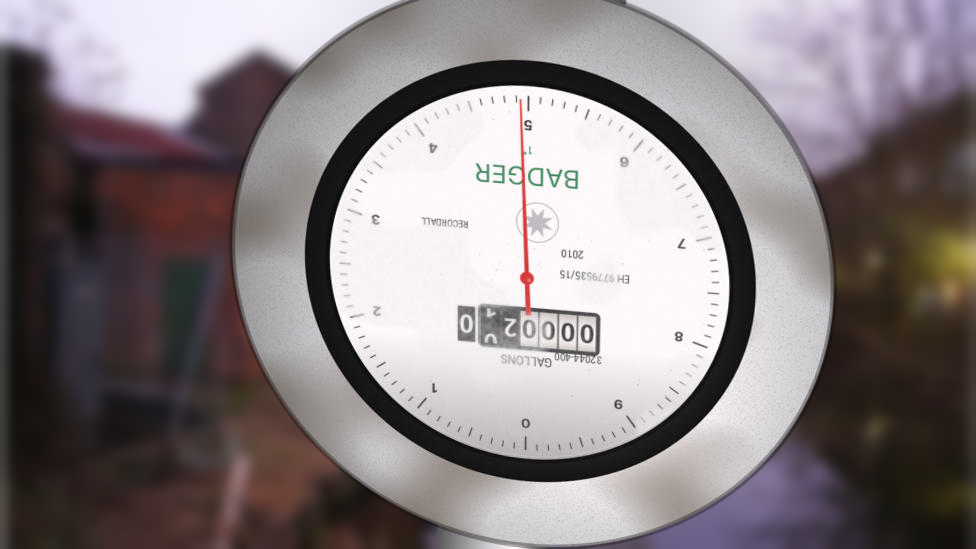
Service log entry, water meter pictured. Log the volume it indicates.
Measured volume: 204.9 gal
